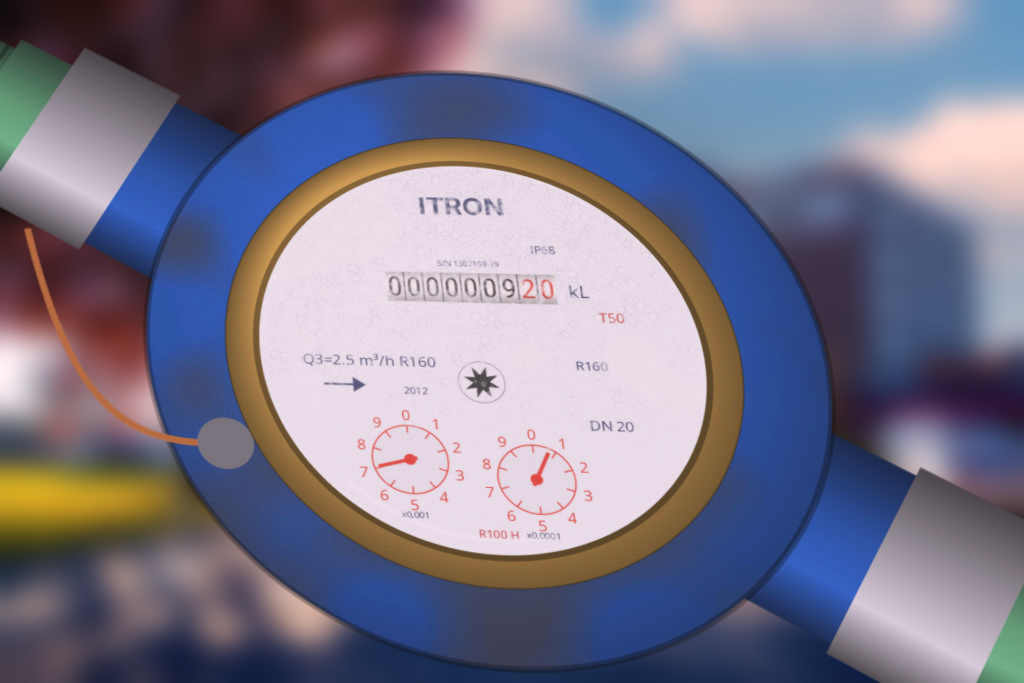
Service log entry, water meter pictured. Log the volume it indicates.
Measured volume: 9.2070 kL
